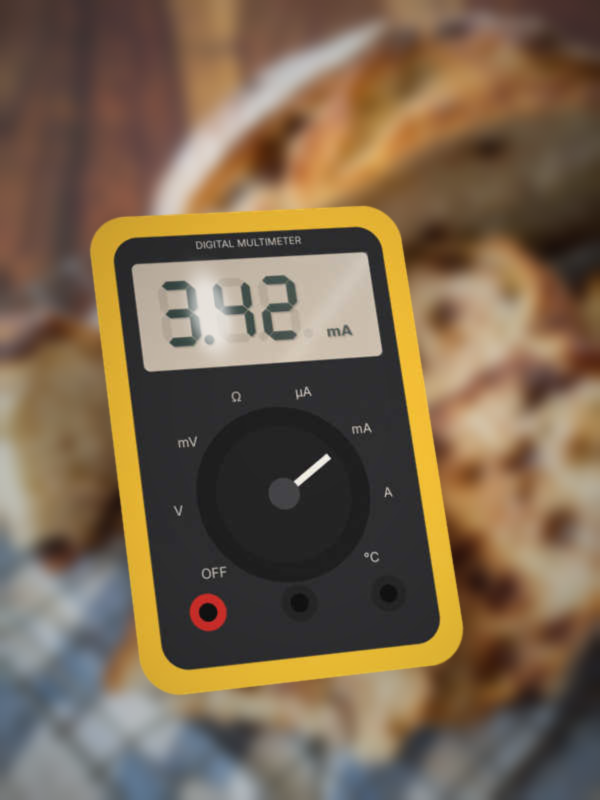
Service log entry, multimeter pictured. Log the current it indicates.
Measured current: 3.42 mA
